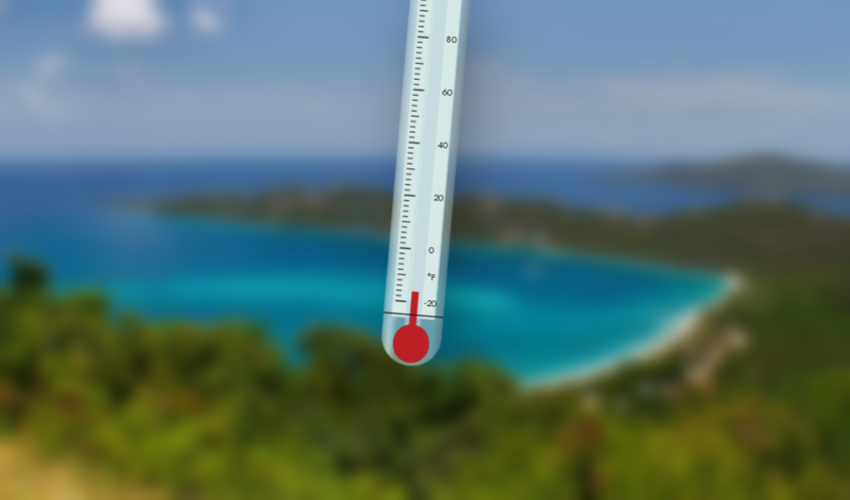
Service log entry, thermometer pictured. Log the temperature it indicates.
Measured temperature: -16 °F
